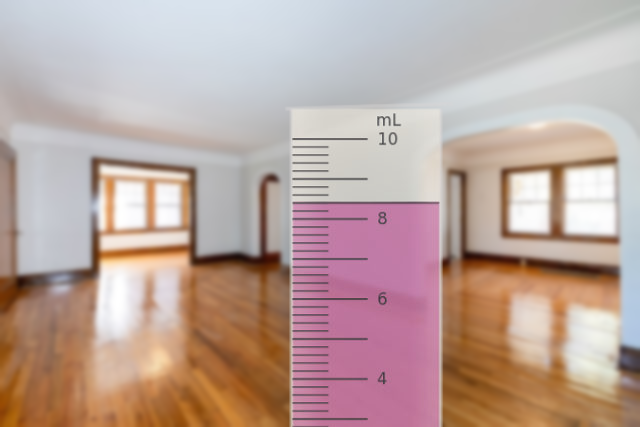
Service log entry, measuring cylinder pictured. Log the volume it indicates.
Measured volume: 8.4 mL
